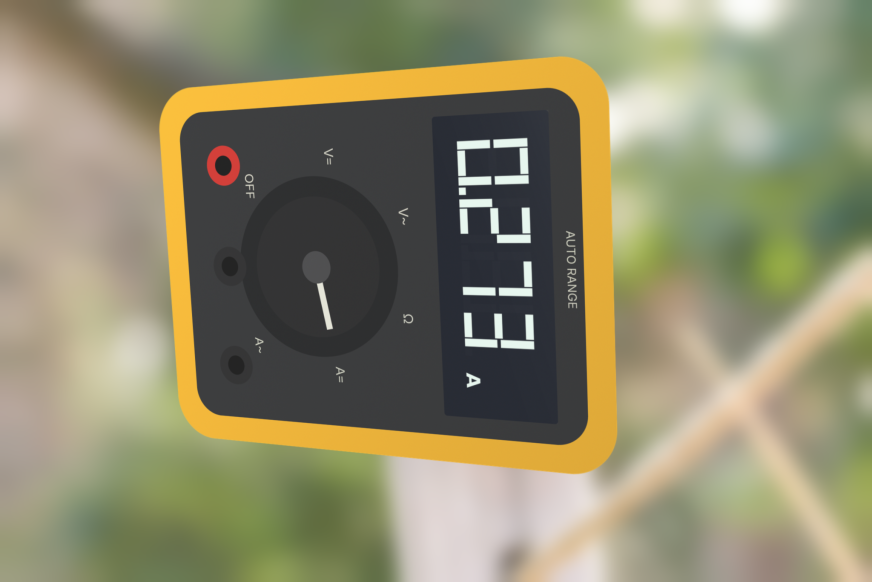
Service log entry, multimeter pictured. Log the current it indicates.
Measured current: 0.273 A
